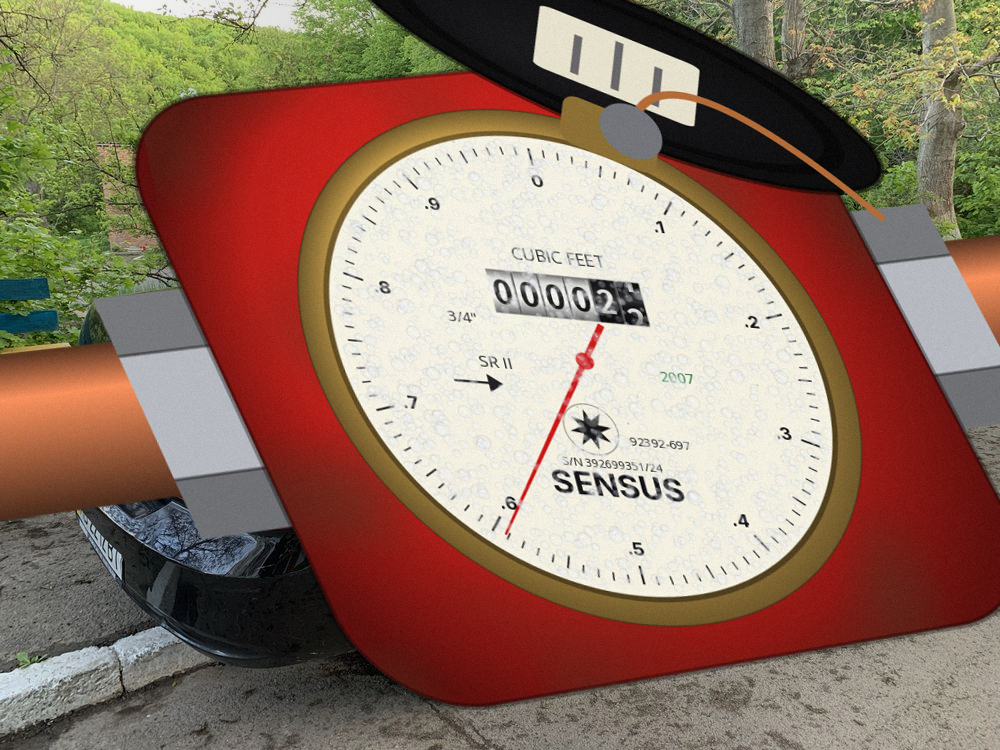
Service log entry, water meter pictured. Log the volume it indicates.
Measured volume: 21.59 ft³
